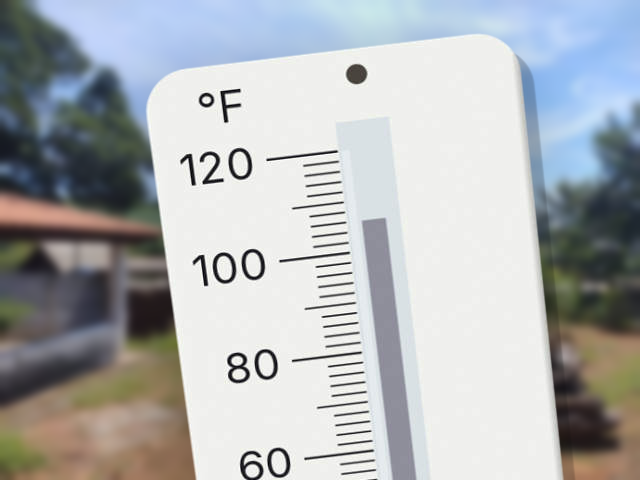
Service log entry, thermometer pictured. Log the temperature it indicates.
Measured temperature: 106 °F
